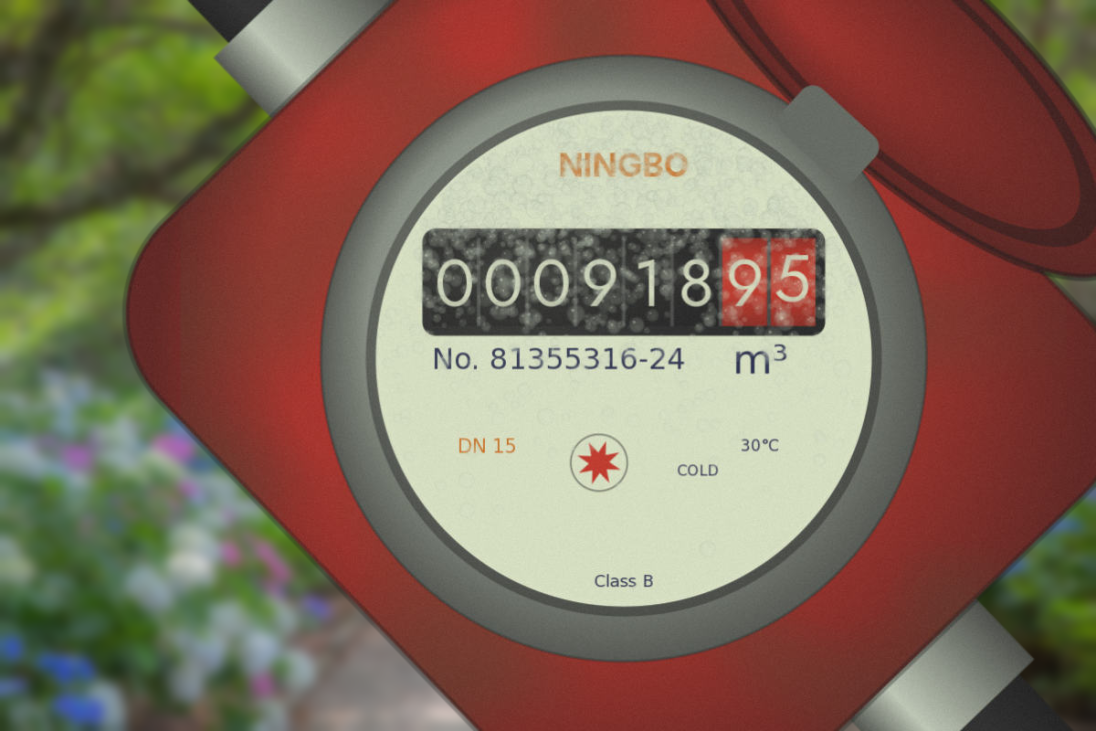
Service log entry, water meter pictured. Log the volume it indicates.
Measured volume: 918.95 m³
